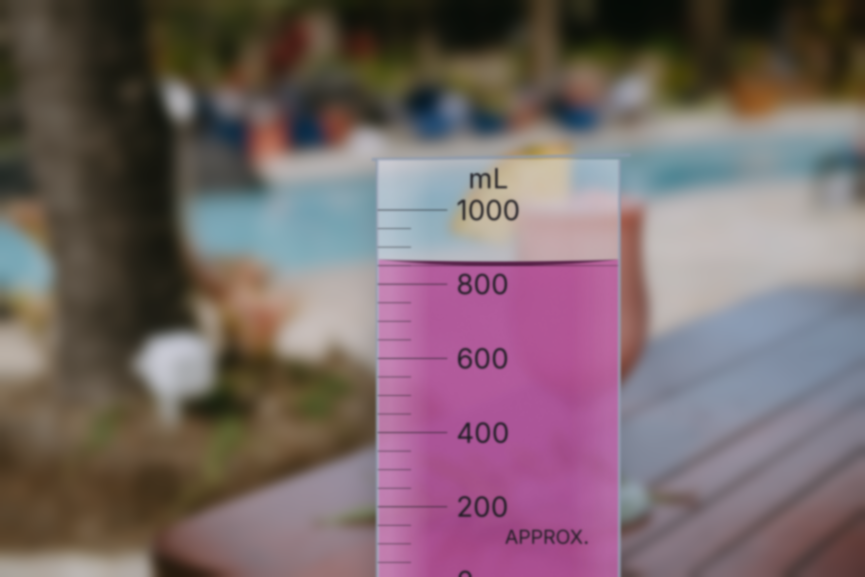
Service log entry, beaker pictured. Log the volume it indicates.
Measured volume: 850 mL
